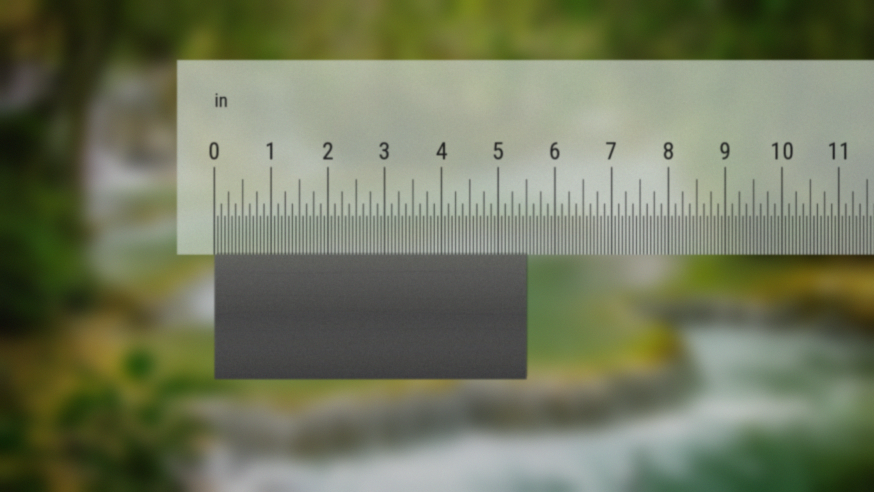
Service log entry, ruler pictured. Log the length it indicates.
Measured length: 5.5 in
